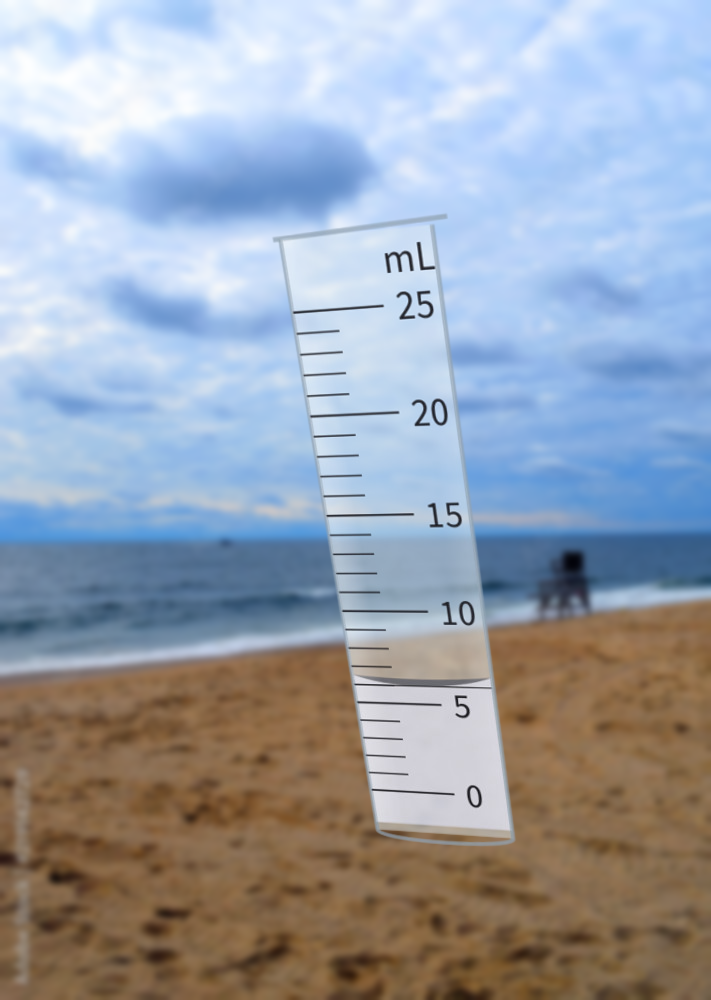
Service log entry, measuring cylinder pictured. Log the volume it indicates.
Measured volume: 6 mL
